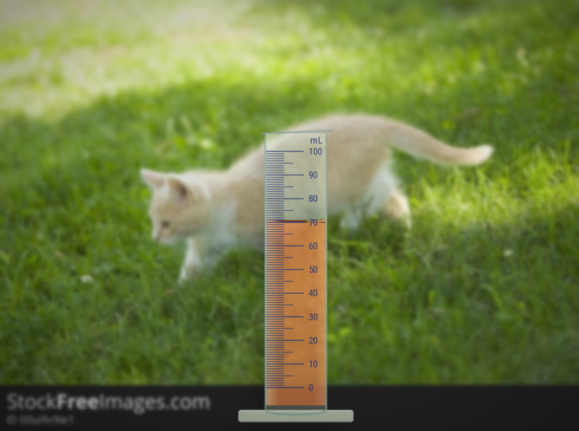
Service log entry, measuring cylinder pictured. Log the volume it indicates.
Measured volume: 70 mL
